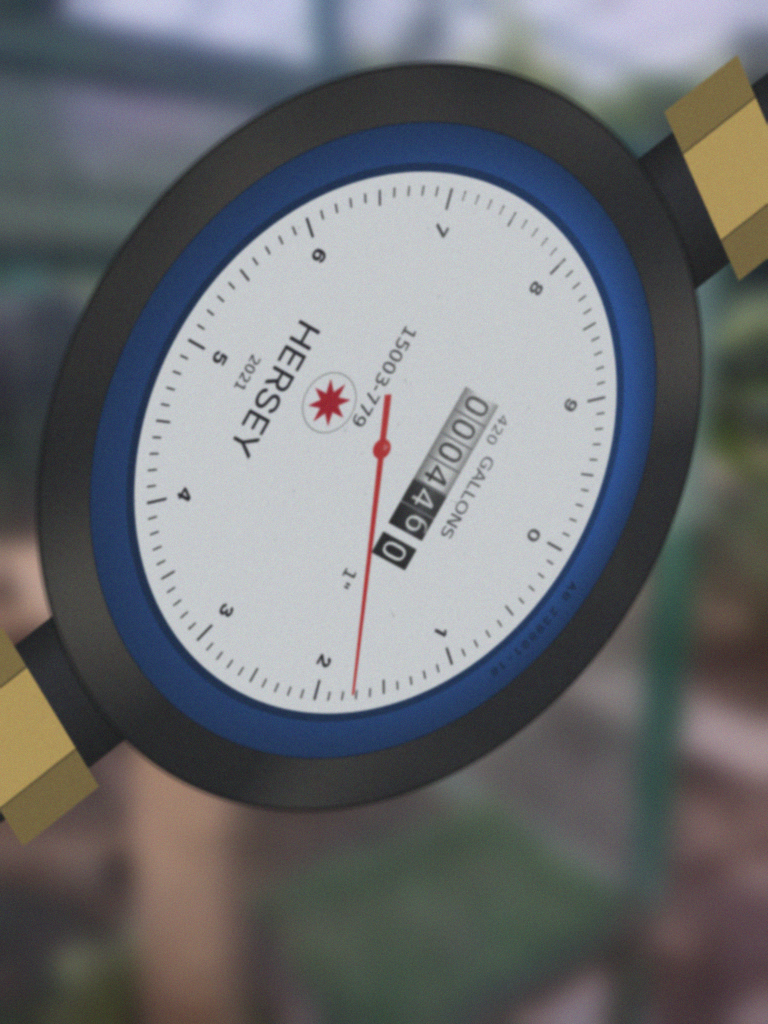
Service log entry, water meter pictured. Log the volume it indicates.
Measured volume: 4461.7 gal
